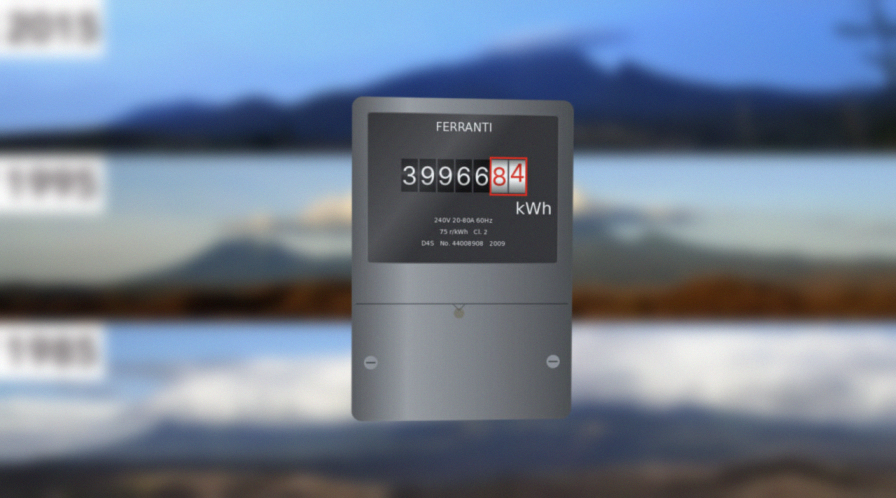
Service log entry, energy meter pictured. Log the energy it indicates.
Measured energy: 39966.84 kWh
